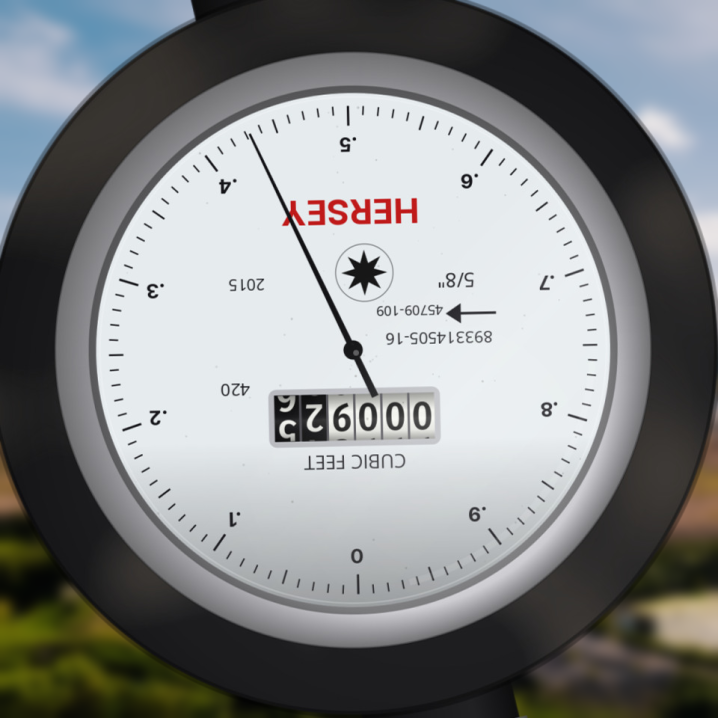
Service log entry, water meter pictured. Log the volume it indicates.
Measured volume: 925.43 ft³
